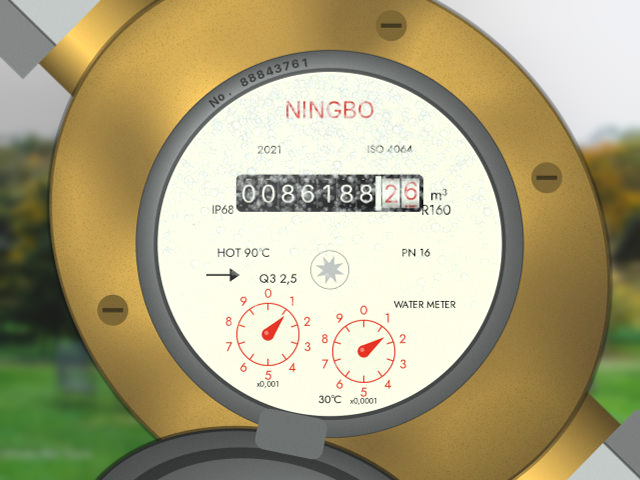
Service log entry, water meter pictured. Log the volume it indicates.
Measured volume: 86188.2611 m³
